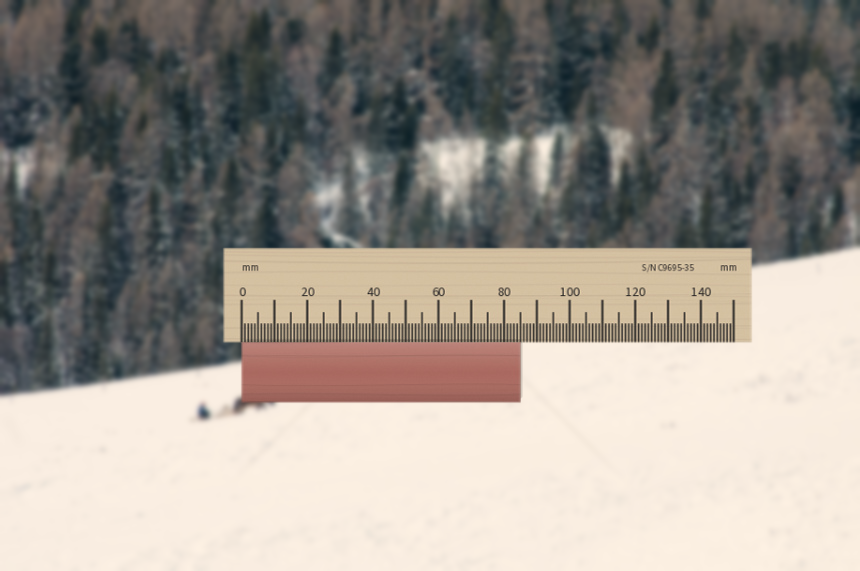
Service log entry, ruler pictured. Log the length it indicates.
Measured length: 85 mm
